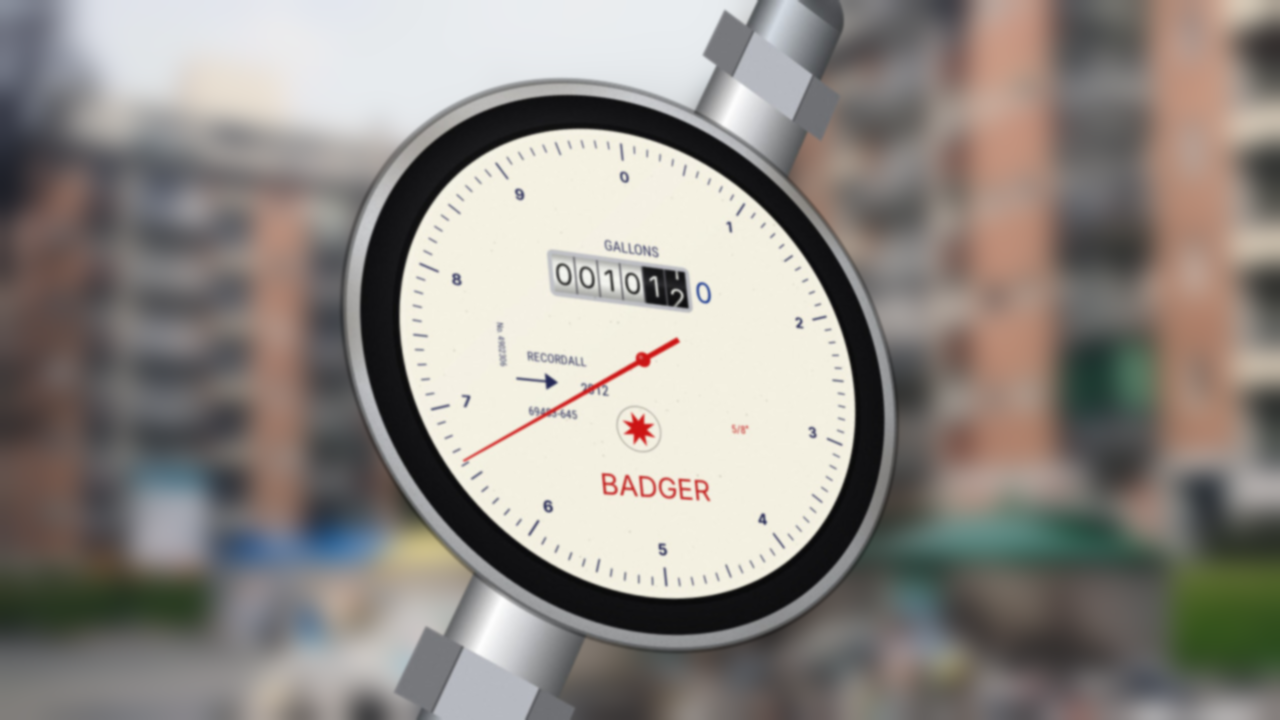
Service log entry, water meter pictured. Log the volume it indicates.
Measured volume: 10116.6 gal
